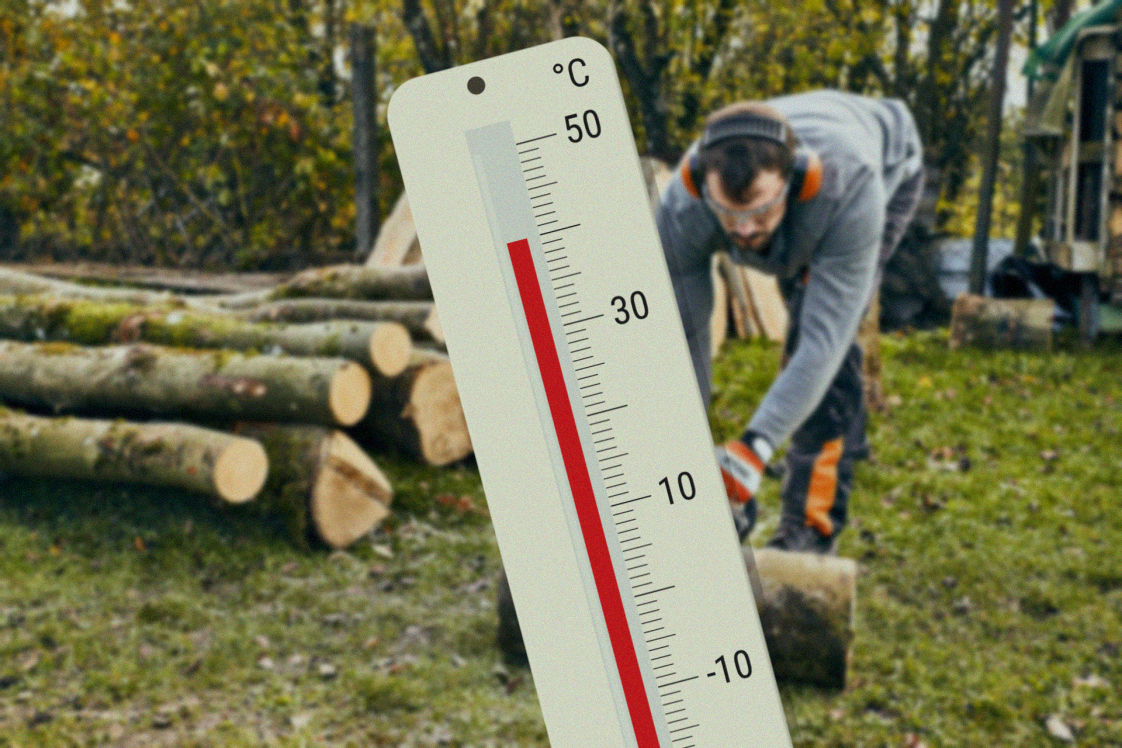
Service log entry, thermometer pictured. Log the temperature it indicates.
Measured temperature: 40 °C
